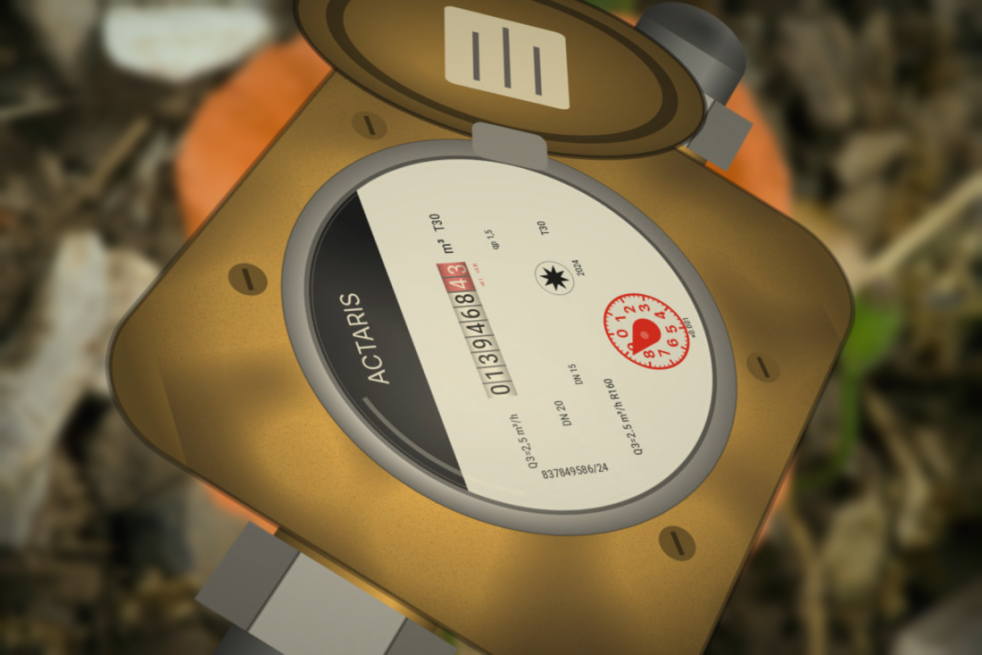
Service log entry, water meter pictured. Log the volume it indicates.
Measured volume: 139468.428 m³
